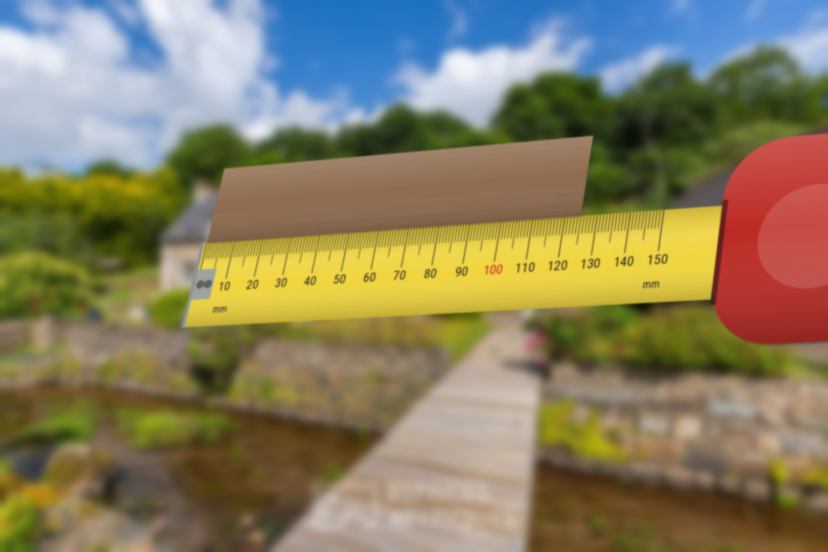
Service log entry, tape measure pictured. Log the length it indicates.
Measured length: 125 mm
